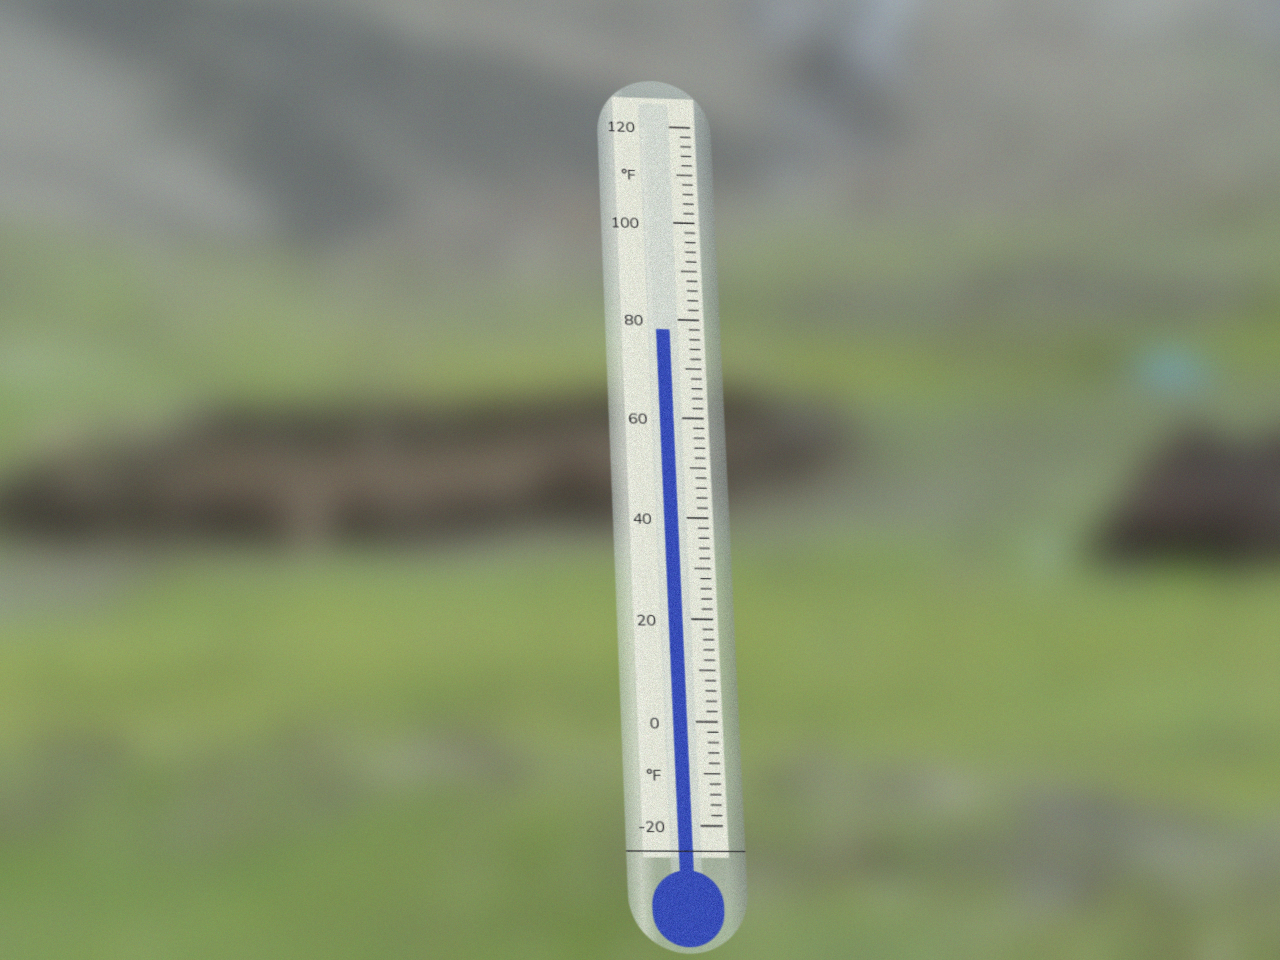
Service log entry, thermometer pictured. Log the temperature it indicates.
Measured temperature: 78 °F
